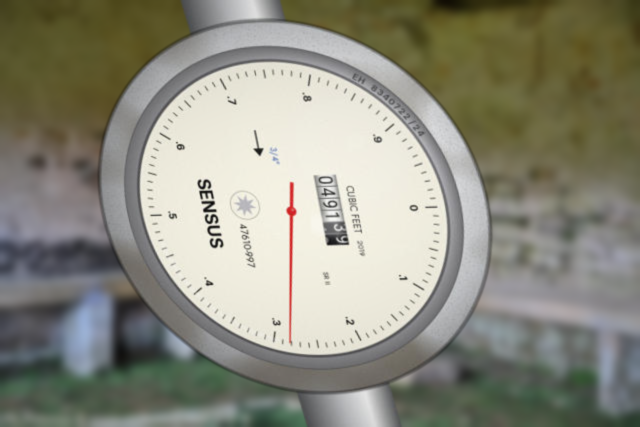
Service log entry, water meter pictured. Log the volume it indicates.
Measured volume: 49139.28 ft³
